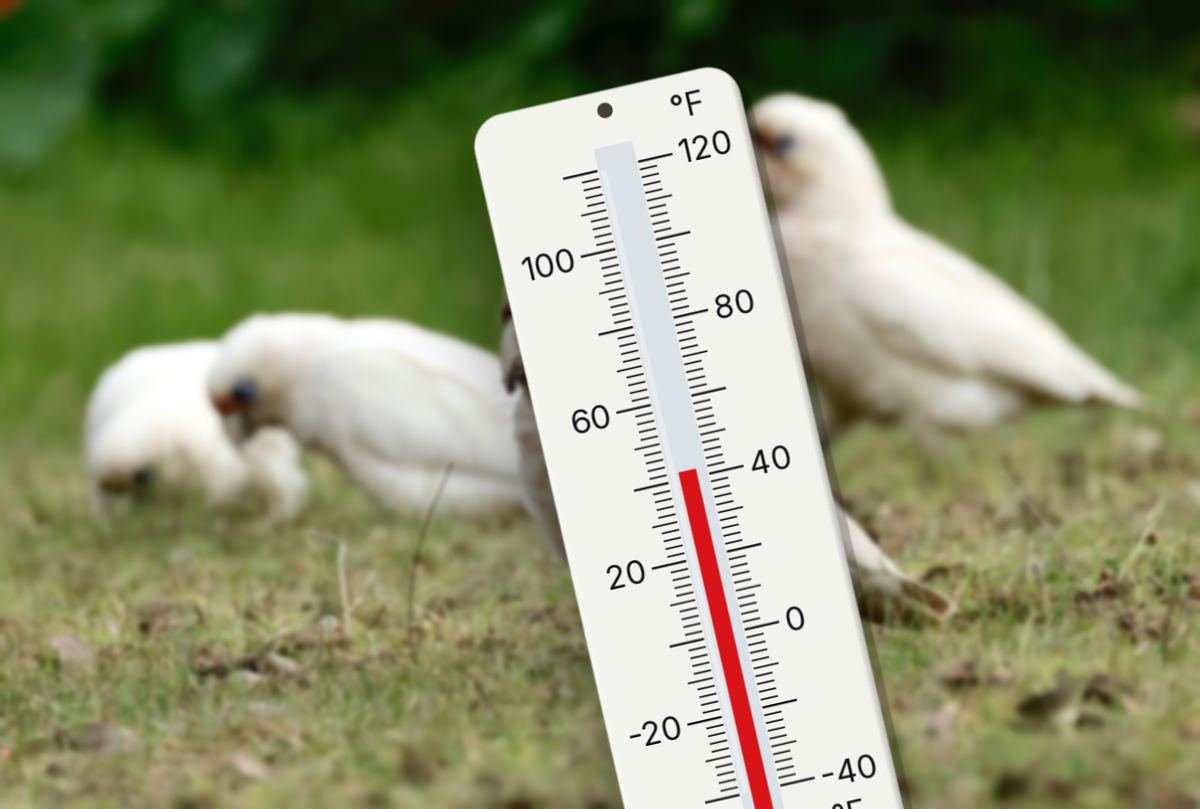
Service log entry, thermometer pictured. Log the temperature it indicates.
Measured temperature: 42 °F
